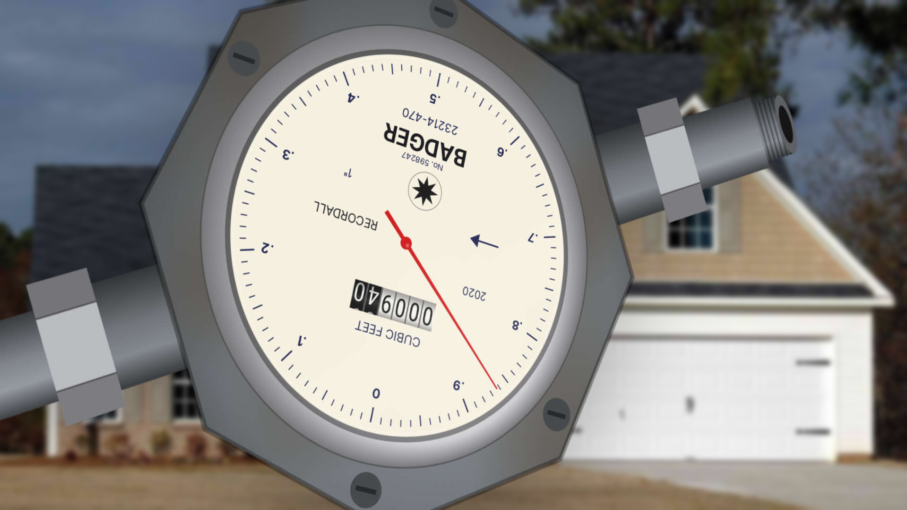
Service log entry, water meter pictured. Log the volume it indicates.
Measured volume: 939.86 ft³
